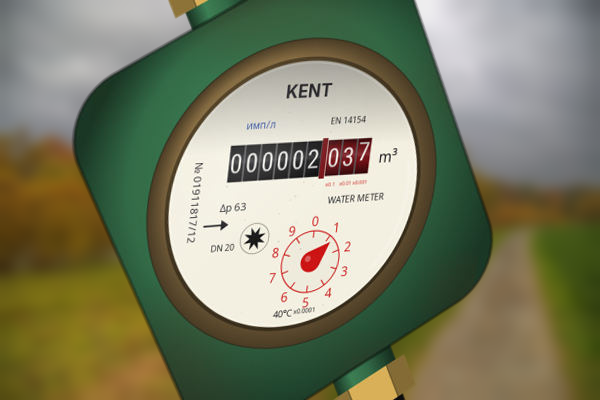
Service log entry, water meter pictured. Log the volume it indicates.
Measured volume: 2.0371 m³
